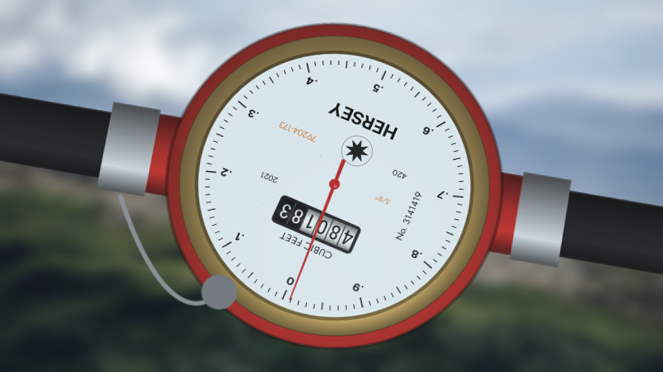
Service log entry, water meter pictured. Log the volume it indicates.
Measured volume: 480182.99 ft³
